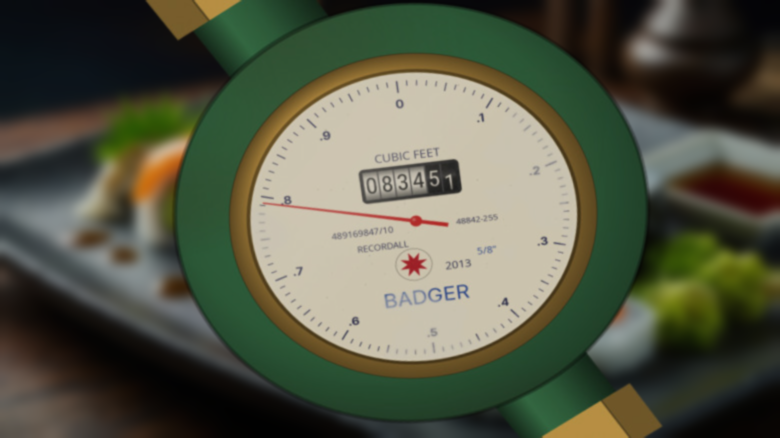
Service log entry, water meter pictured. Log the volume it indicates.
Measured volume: 83450.79 ft³
